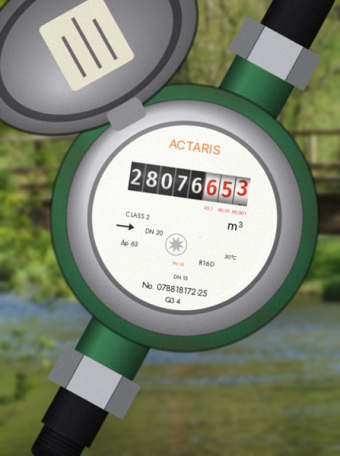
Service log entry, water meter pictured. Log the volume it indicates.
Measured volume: 28076.653 m³
